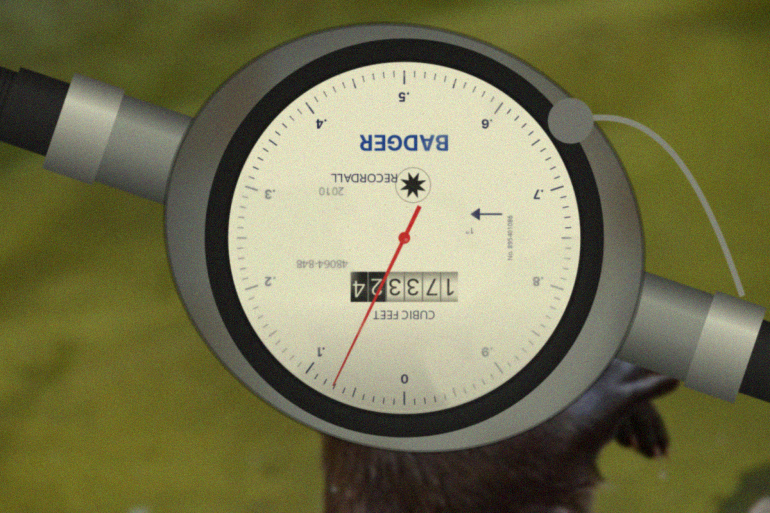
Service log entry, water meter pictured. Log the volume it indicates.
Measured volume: 173324.07 ft³
